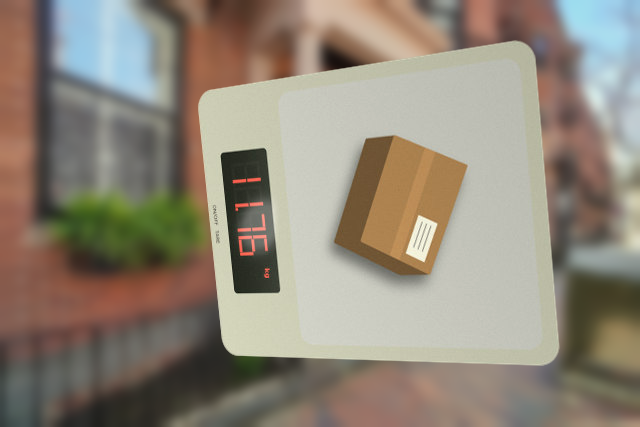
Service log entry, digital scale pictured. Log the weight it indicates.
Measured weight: 11.76 kg
